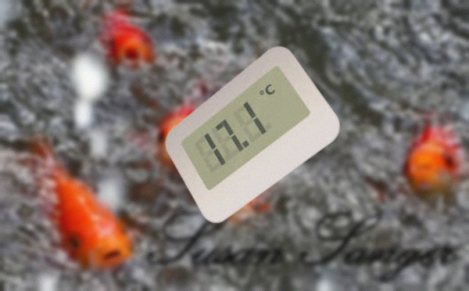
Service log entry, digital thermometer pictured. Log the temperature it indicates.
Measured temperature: 17.1 °C
